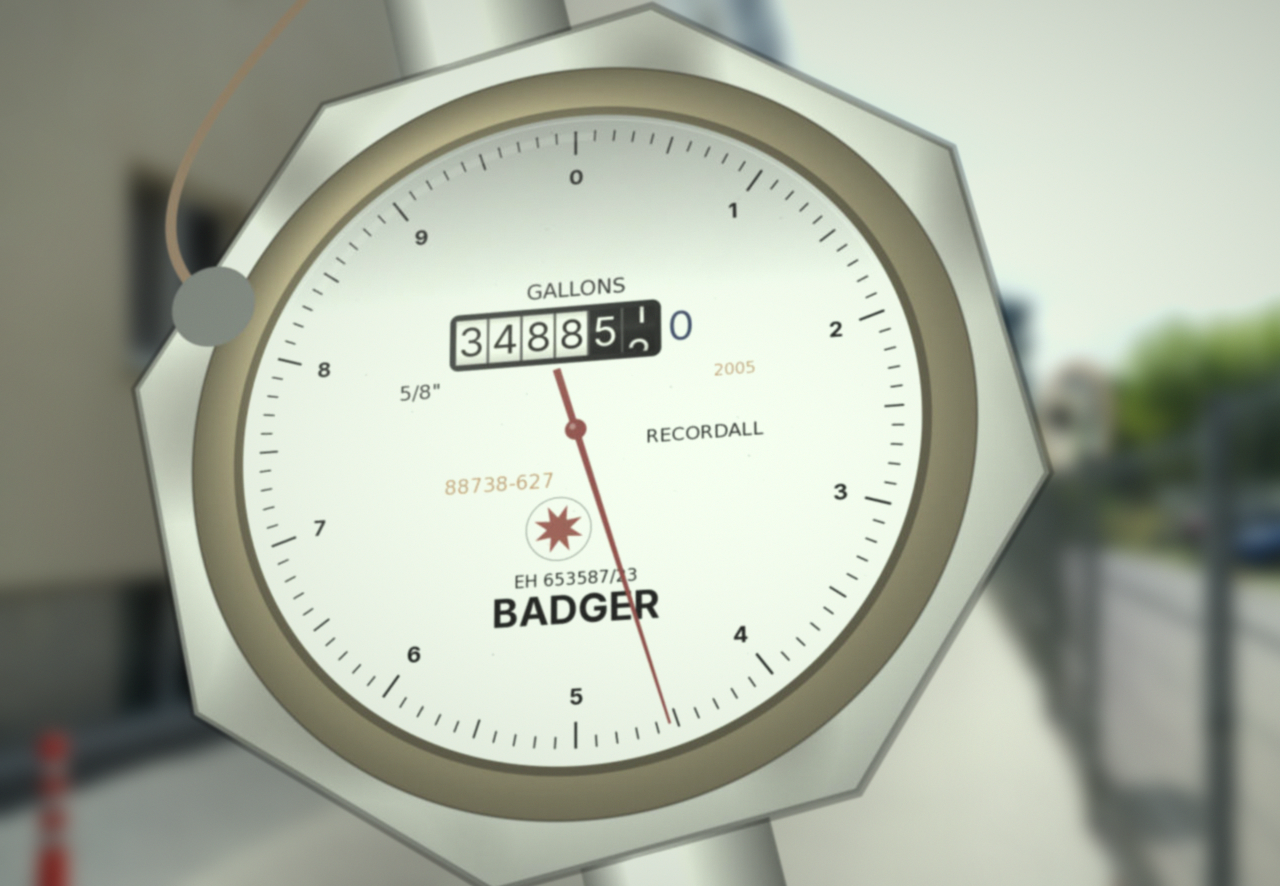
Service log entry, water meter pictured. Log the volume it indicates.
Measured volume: 3488514.5 gal
